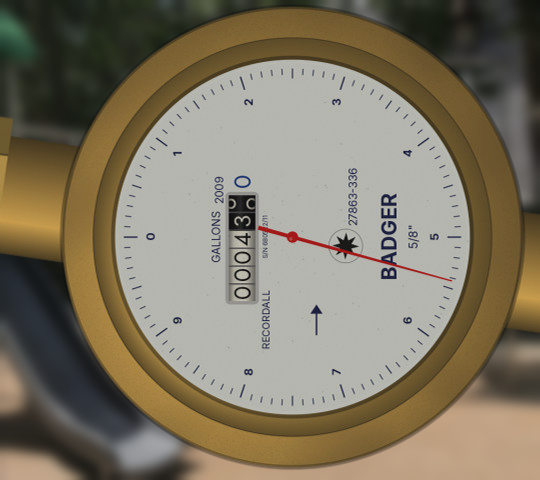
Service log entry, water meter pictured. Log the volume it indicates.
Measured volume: 4385.4 gal
